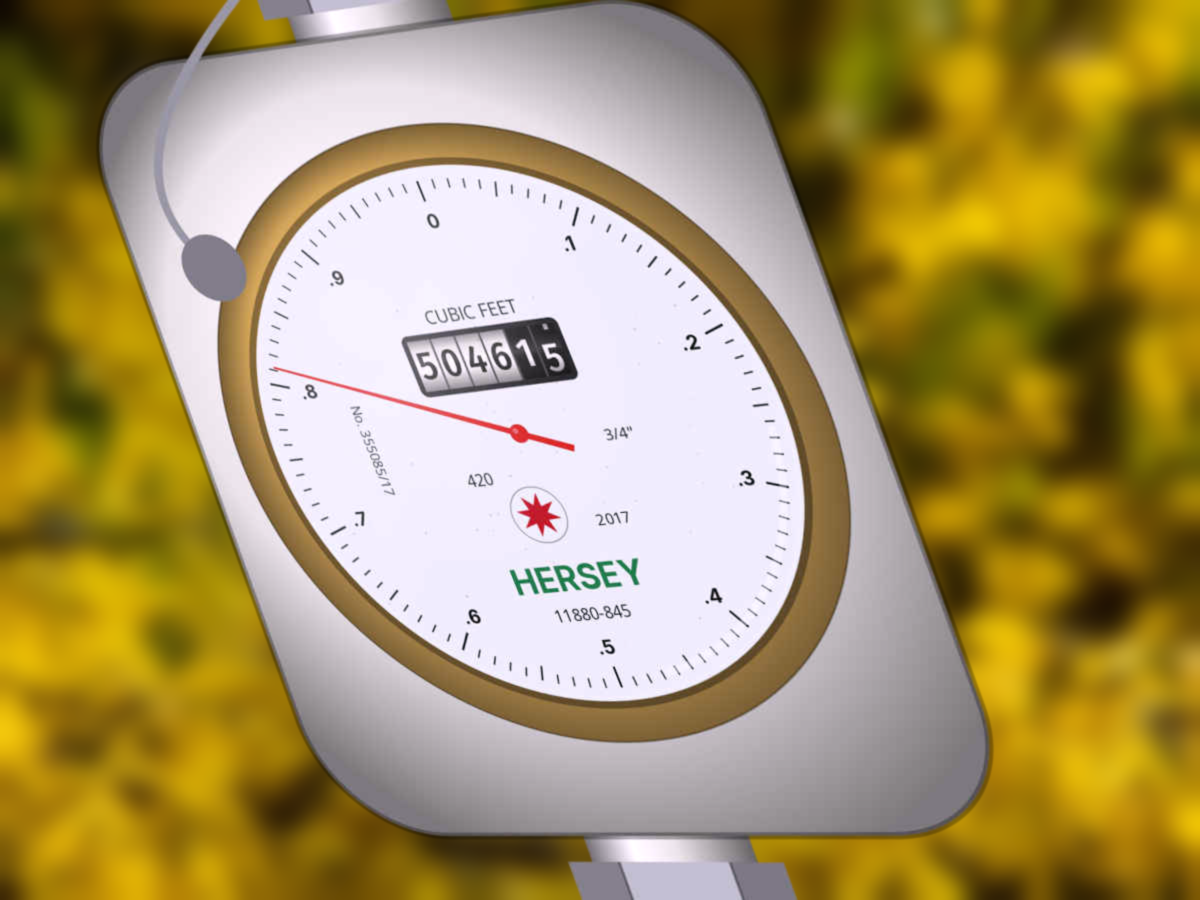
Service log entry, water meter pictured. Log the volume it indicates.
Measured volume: 504614.81 ft³
